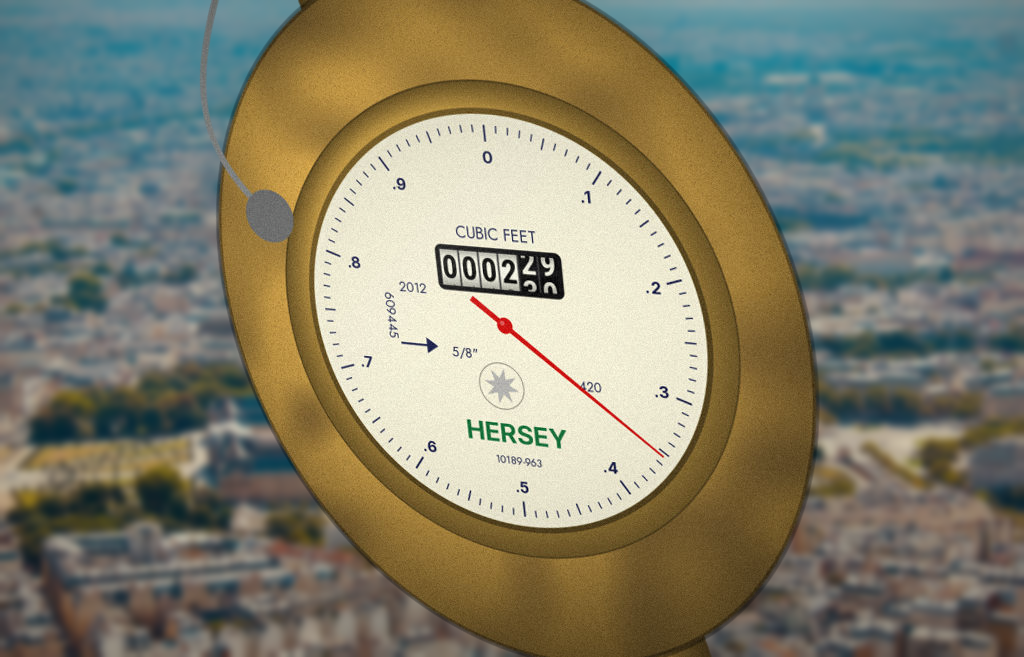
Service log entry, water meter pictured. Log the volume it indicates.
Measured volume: 229.35 ft³
